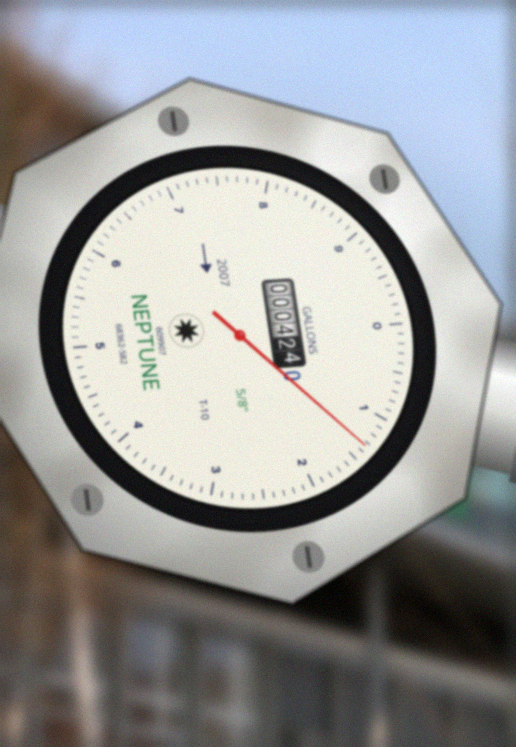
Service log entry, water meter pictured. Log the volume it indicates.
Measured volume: 4241.3 gal
